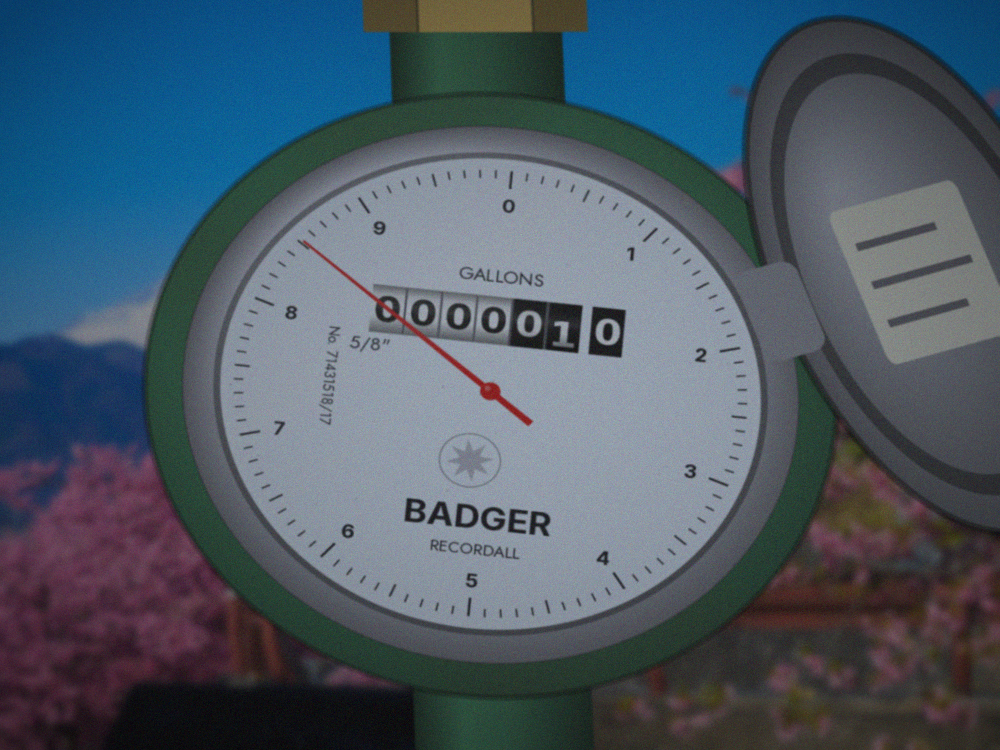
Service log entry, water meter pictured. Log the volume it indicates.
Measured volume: 8.5 gal
